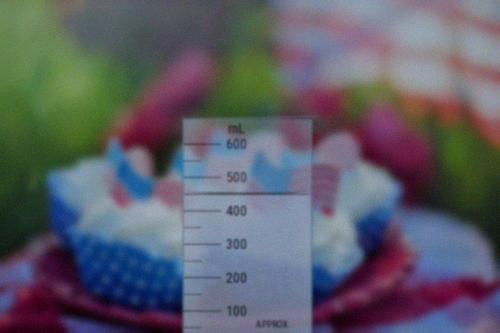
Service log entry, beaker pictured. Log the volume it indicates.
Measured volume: 450 mL
